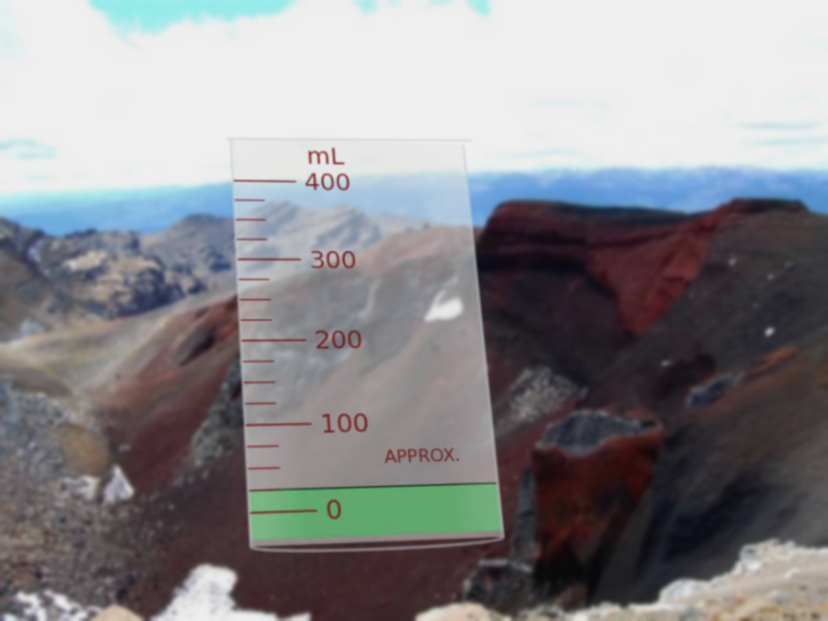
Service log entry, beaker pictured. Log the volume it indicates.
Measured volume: 25 mL
